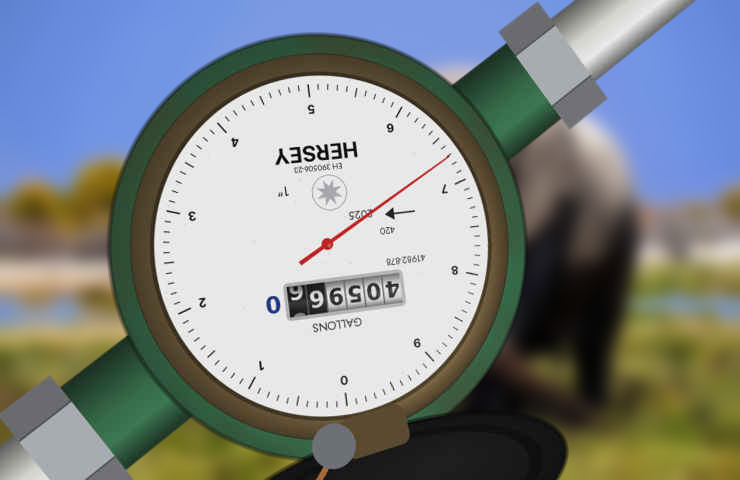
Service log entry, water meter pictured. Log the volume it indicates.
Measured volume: 4059656.7 gal
